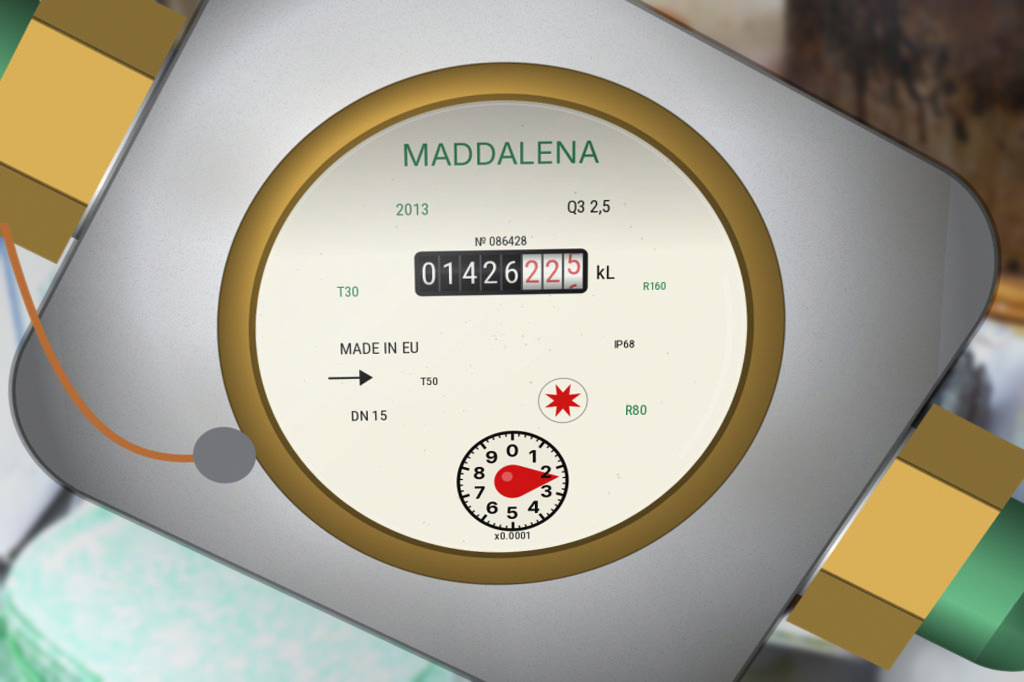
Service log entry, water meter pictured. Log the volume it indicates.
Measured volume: 1426.2252 kL
